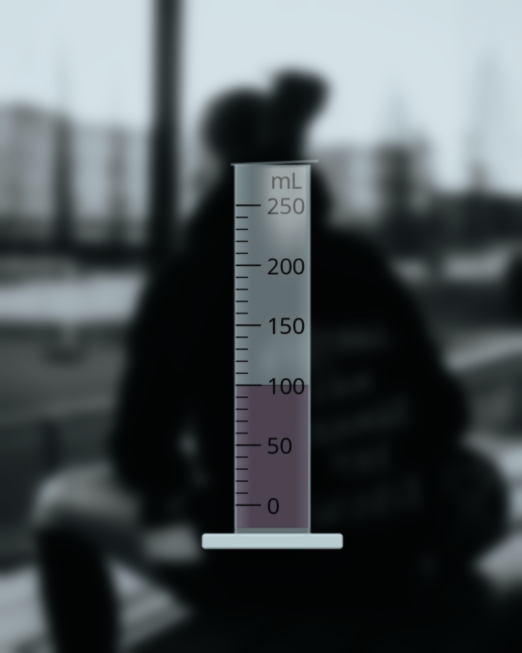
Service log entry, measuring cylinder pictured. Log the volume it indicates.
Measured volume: 100 mL
